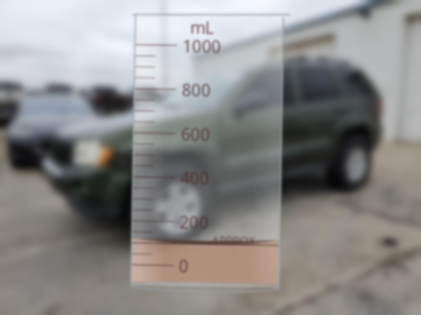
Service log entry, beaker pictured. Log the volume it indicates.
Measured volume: 100 mL
